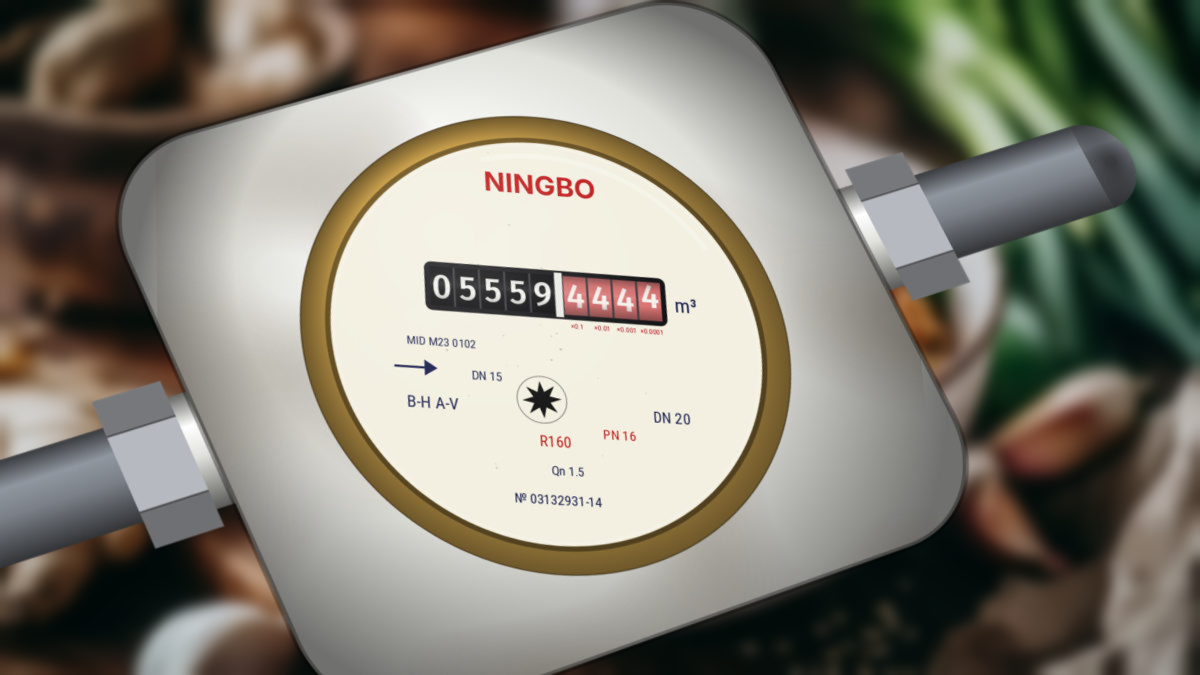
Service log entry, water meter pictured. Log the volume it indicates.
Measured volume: 5559.4444 m³
